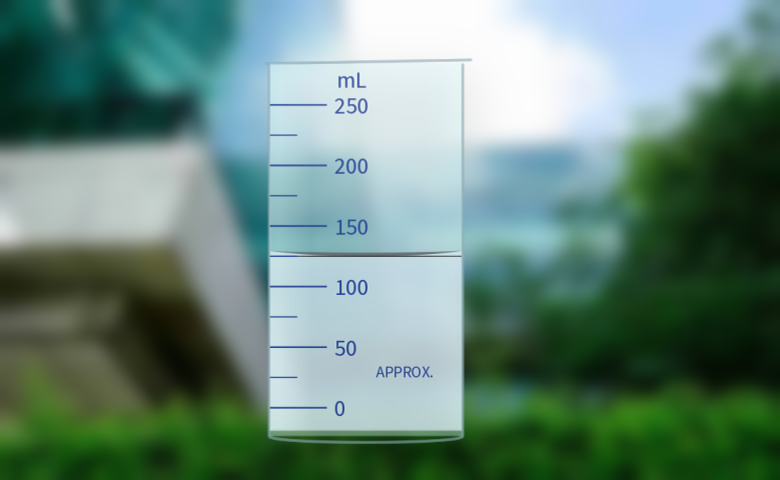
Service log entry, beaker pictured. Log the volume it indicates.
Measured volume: 125 mL
